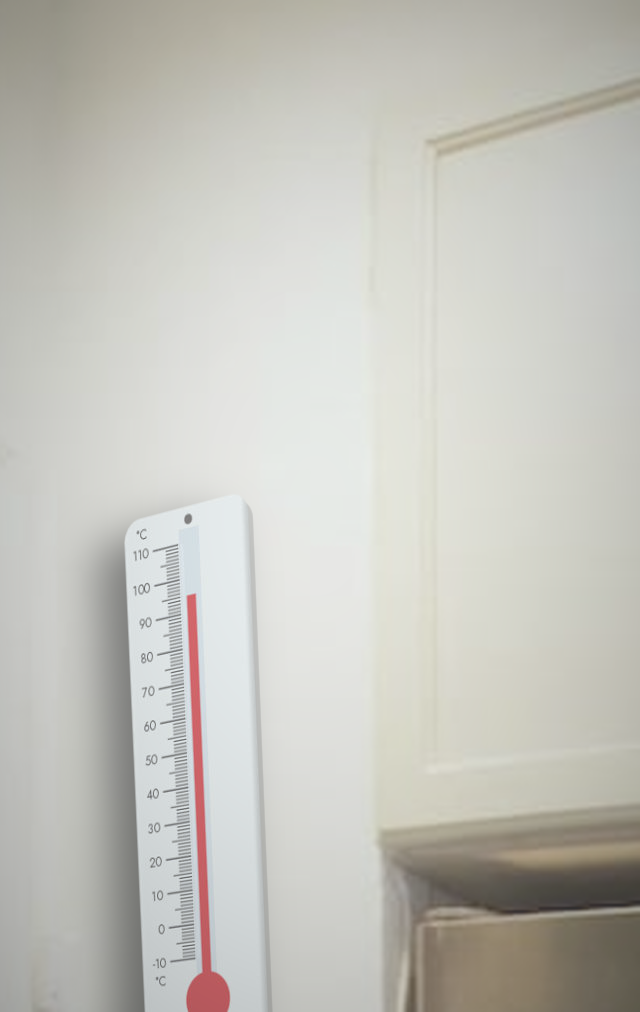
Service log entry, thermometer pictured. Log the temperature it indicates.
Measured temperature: 95 °C
